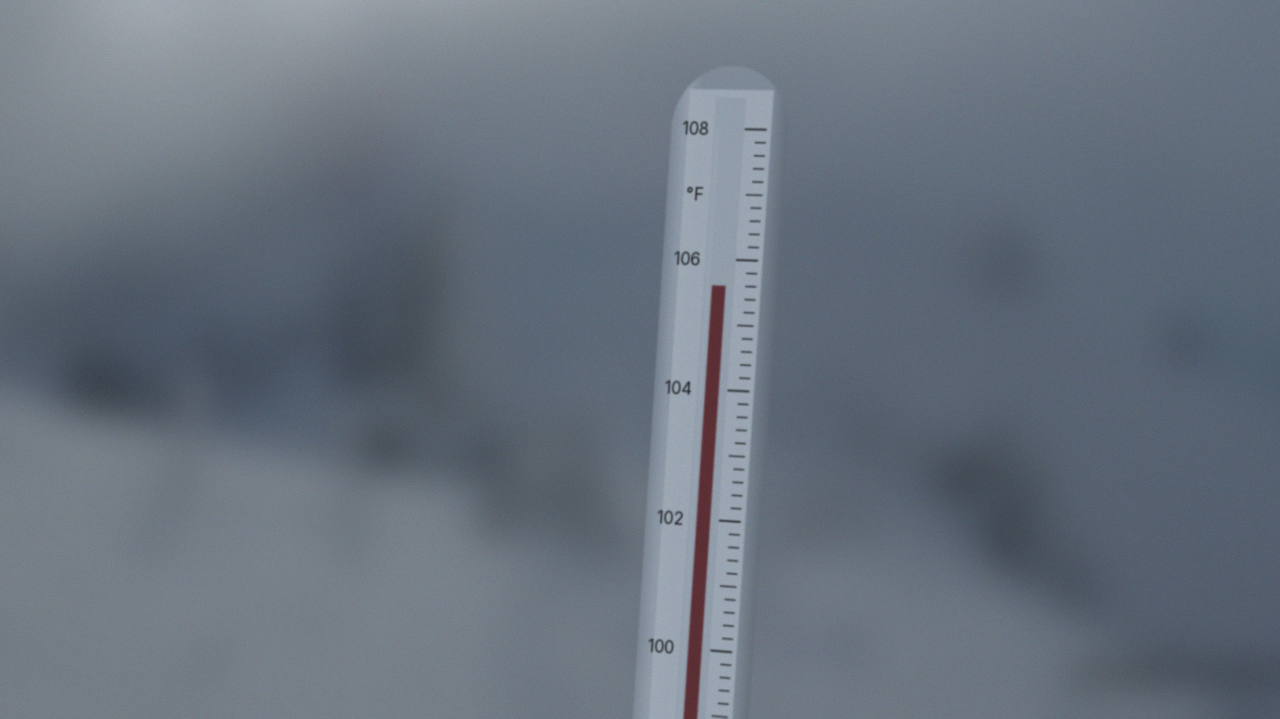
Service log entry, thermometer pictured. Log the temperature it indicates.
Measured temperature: 105.6 °F
